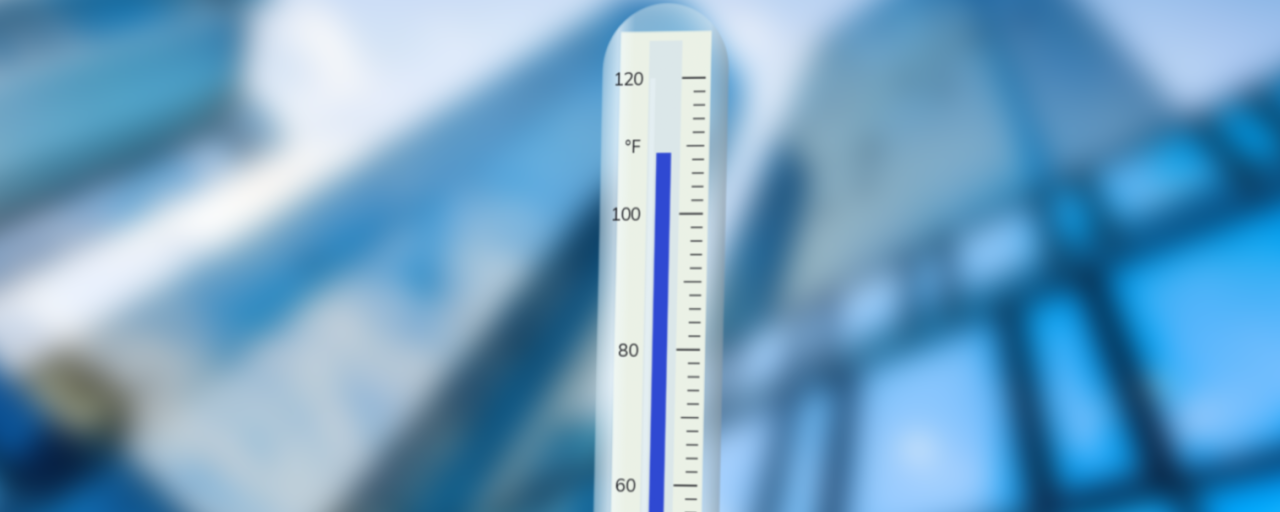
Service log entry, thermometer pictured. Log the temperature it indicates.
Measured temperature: 109 °F
